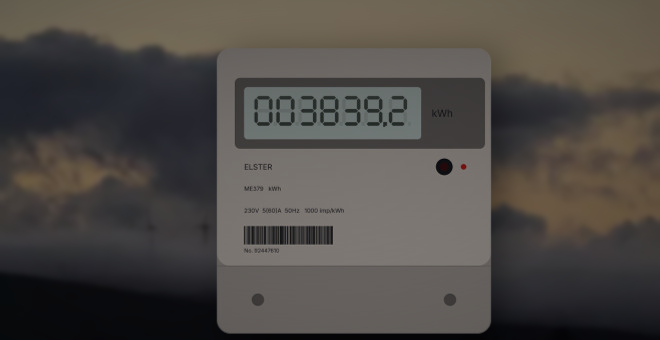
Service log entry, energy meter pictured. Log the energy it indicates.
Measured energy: 3839.2 kWh
